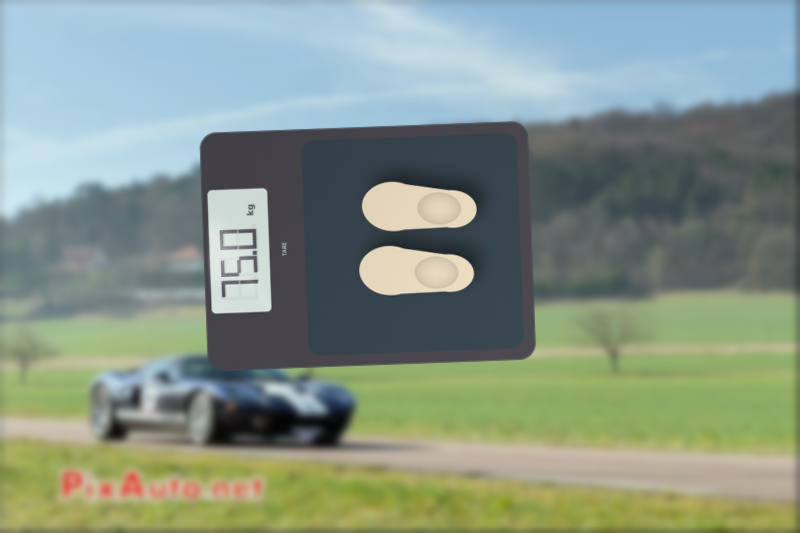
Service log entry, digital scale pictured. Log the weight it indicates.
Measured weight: 75.0 kg
